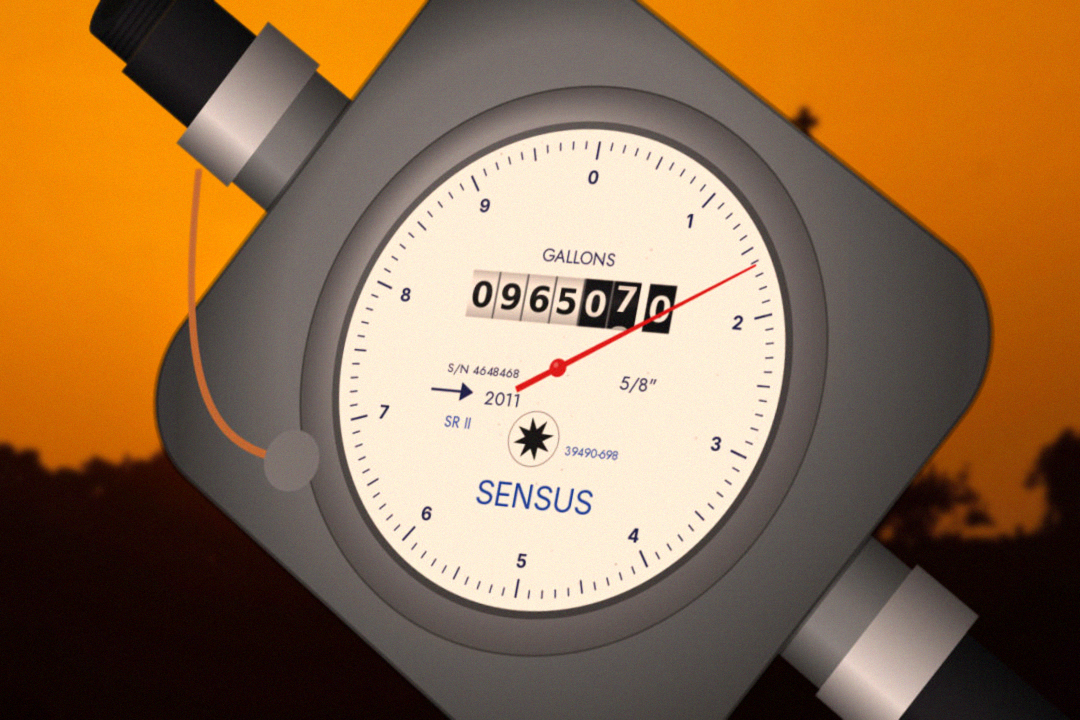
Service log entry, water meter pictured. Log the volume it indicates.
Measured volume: 965071.6 gal
